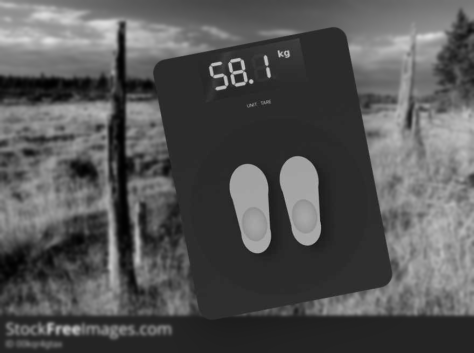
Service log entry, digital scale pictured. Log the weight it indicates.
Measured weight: 58.1 kg
